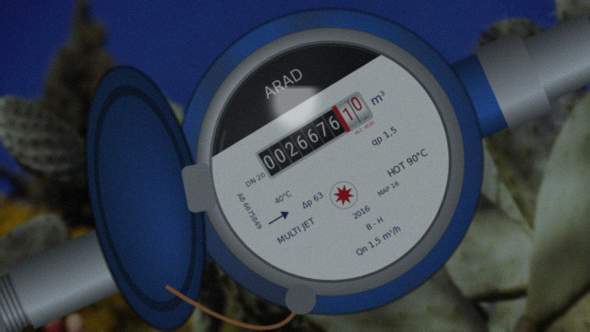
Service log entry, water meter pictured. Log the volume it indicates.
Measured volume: 26676.10 m³
